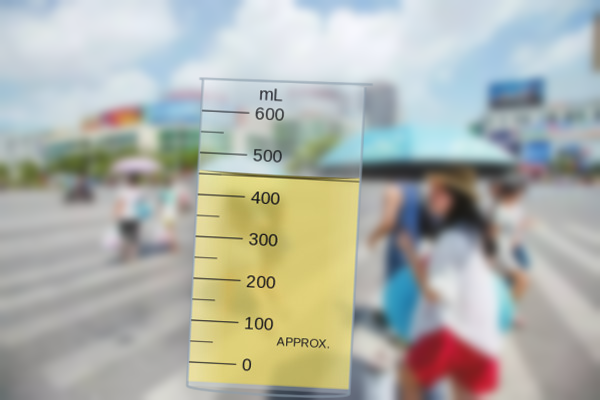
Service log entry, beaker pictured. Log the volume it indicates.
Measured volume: 450 mL
